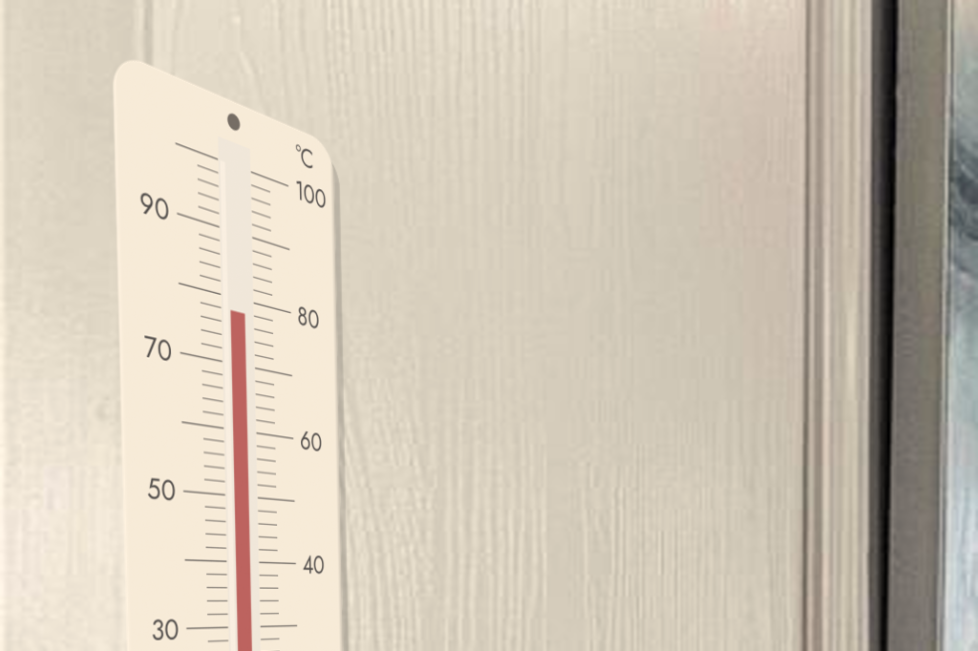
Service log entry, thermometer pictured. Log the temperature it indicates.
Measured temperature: 78 °C
